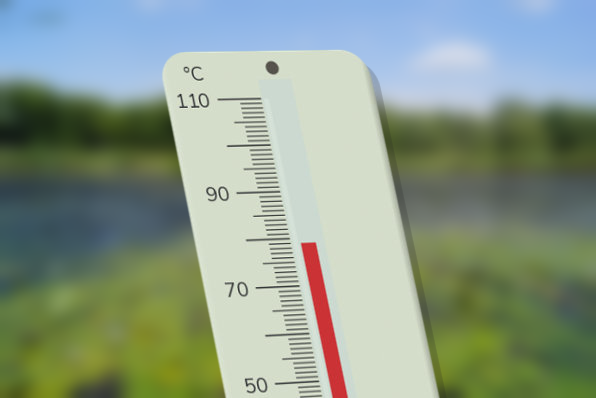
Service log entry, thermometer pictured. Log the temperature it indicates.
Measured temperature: 79 °C
